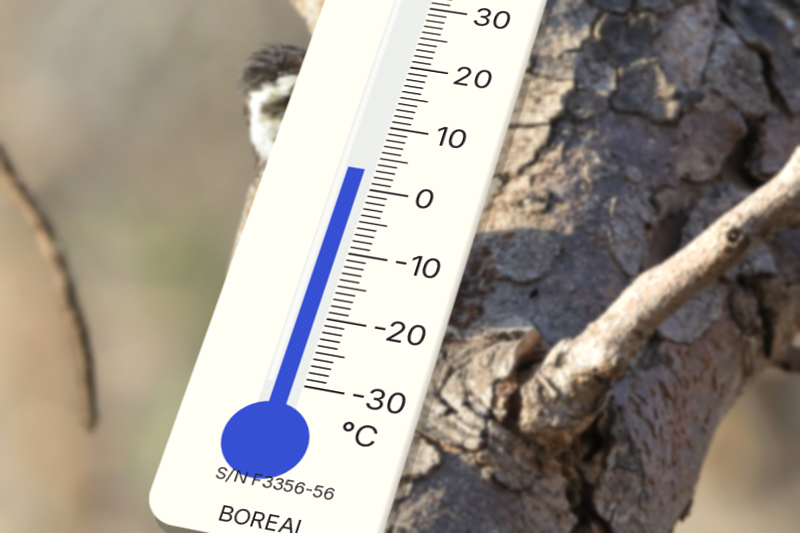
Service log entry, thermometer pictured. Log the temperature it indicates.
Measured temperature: 3 °C
